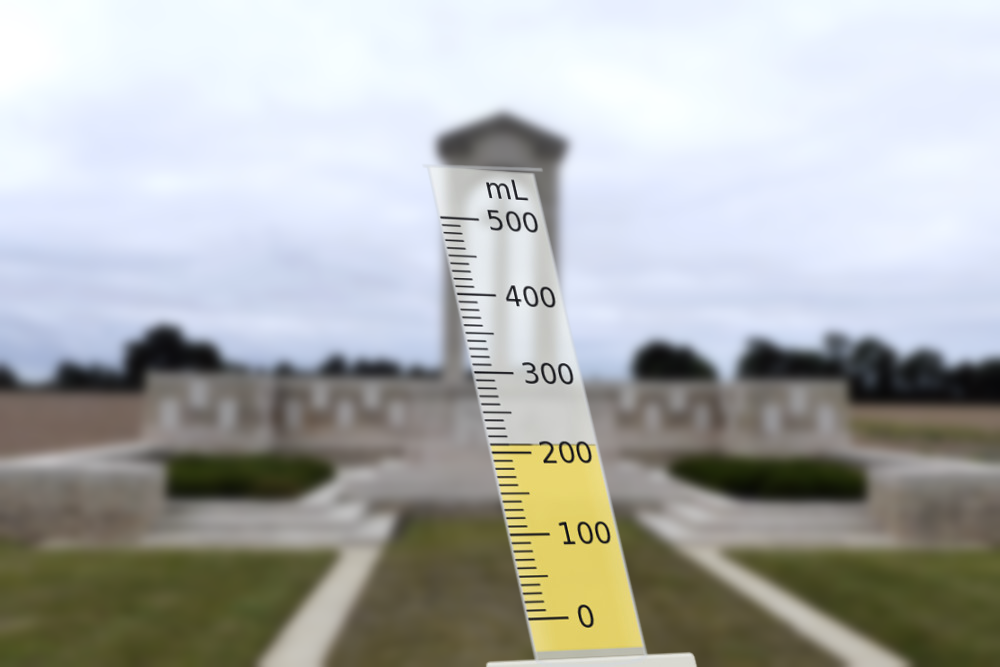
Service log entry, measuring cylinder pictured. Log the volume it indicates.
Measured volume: 210 mL
